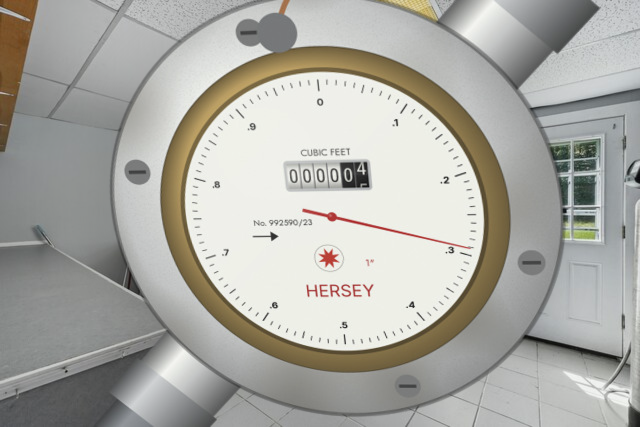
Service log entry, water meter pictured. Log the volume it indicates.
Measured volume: 4.29 ft³
